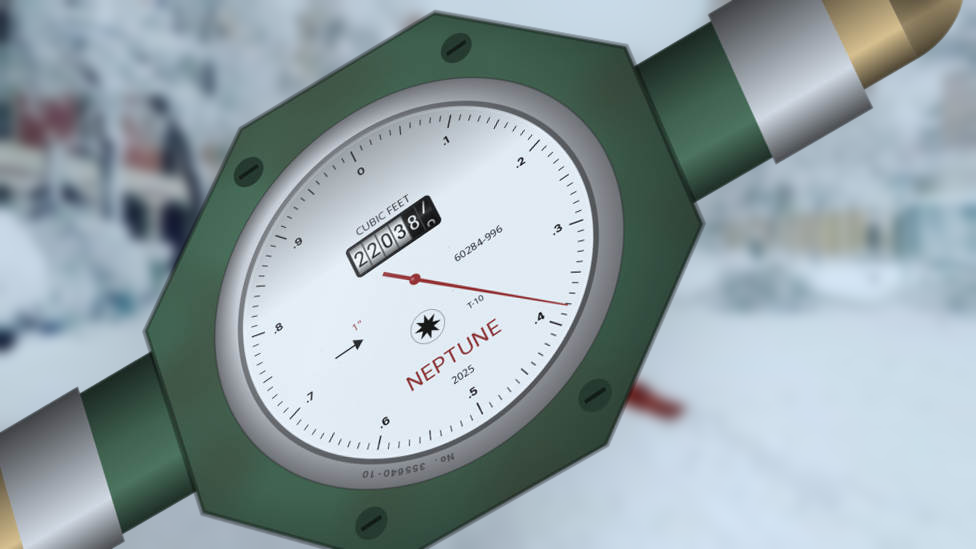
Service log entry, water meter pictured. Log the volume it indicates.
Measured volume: 220387.38 ft³
